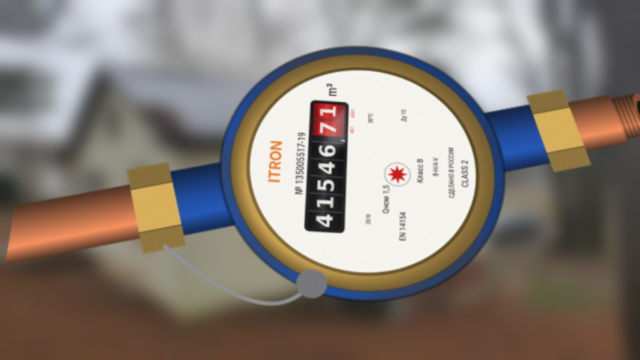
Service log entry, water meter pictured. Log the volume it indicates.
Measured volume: 41546.71 m³
